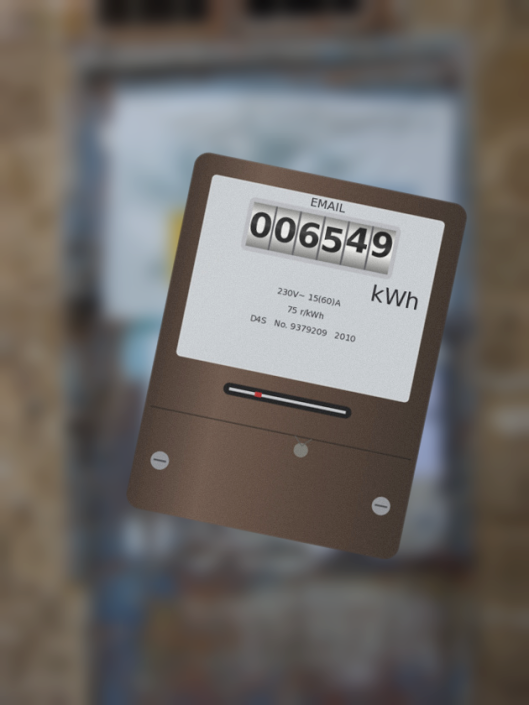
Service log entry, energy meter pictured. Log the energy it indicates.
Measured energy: 6549 kWh
